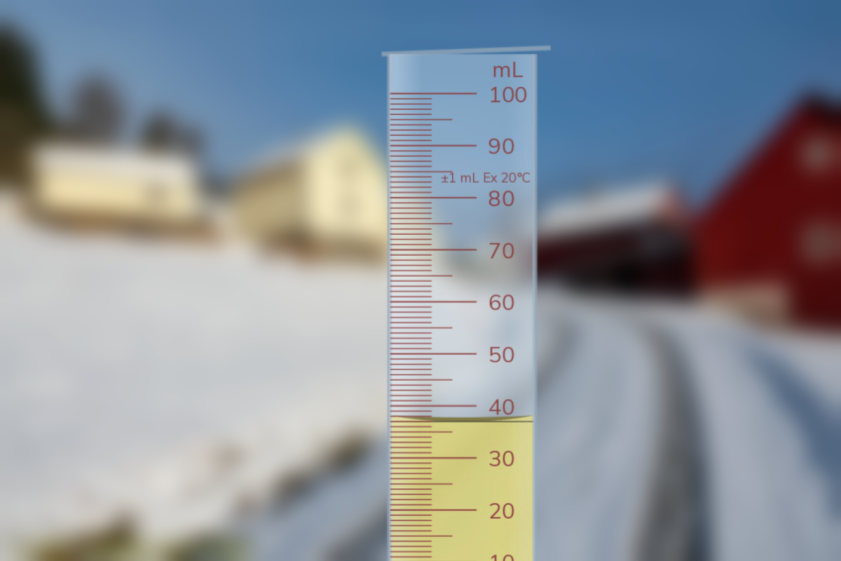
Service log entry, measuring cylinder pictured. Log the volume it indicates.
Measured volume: 37 mL
